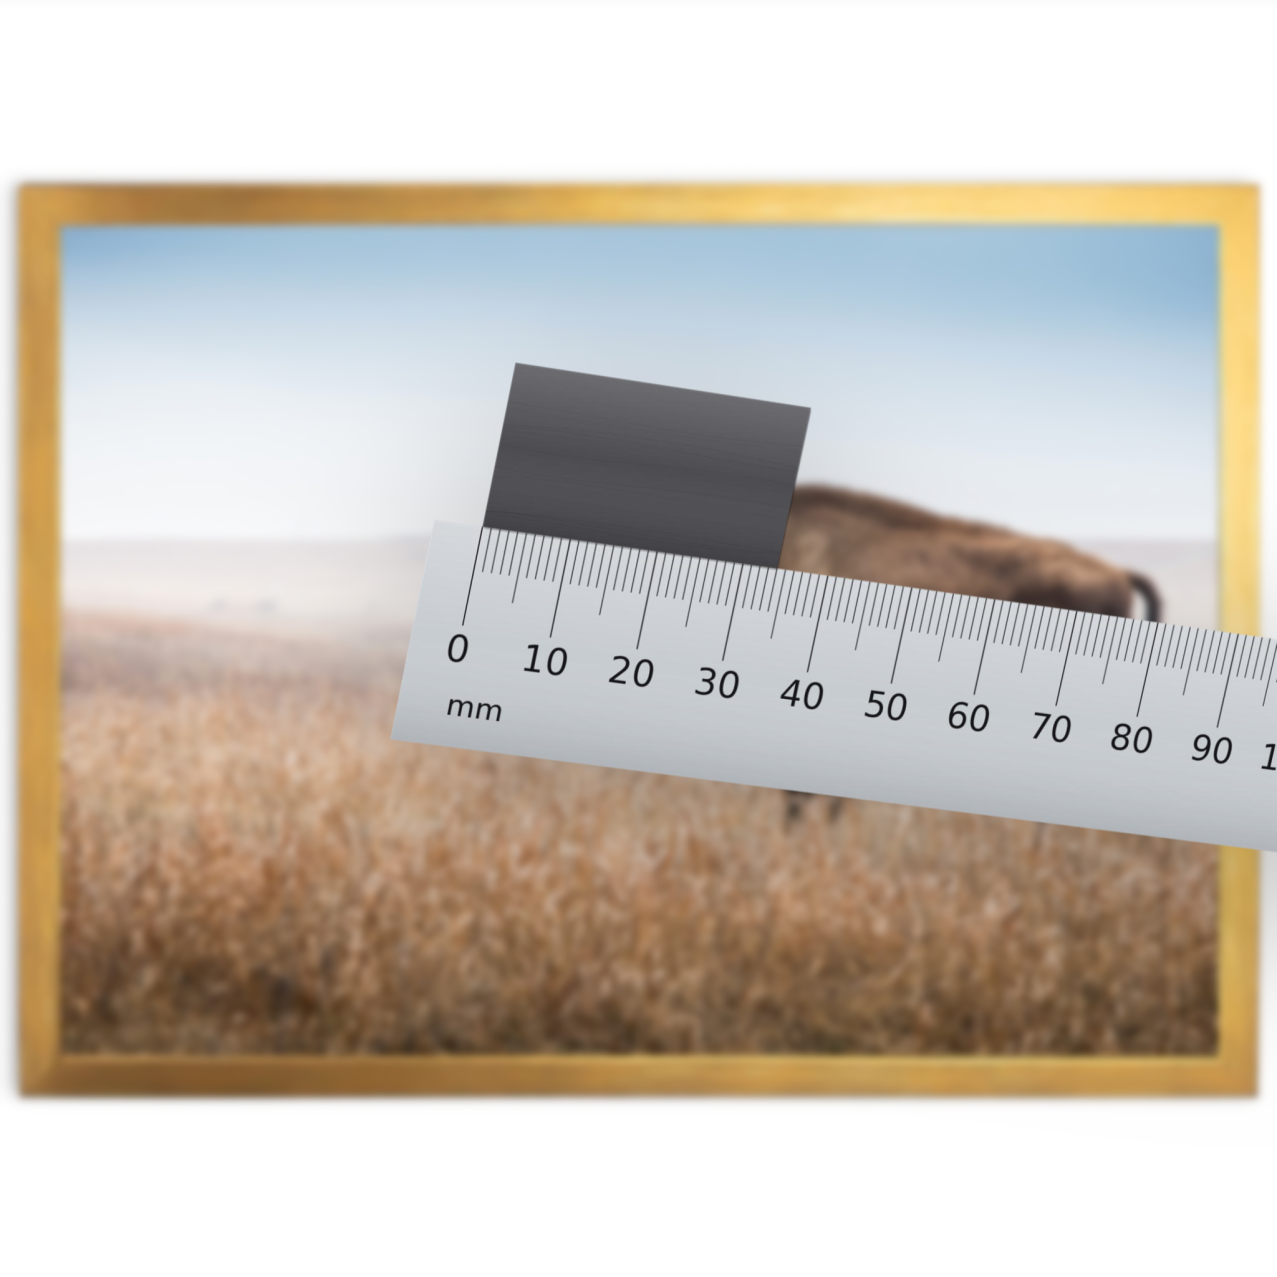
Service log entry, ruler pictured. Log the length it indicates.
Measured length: 34 mm
